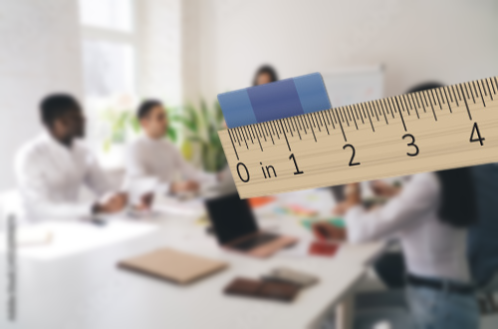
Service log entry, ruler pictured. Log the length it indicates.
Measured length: 1.9375 in
